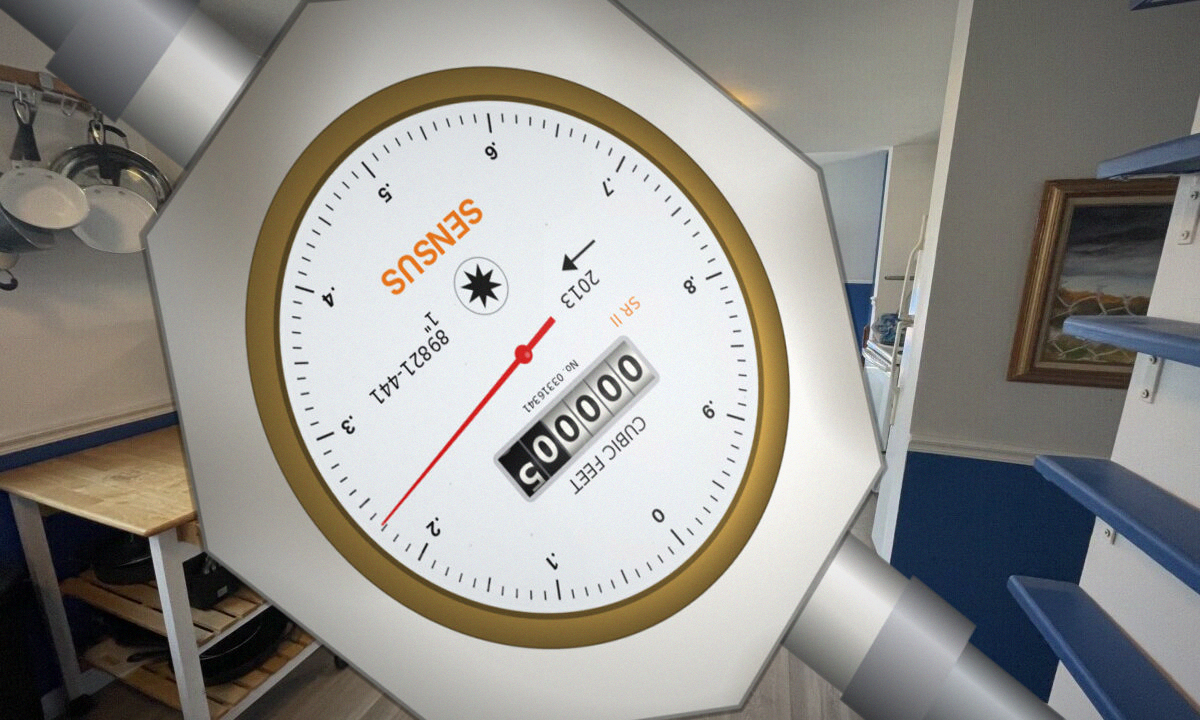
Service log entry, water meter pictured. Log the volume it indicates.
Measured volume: 5.23 ft³
